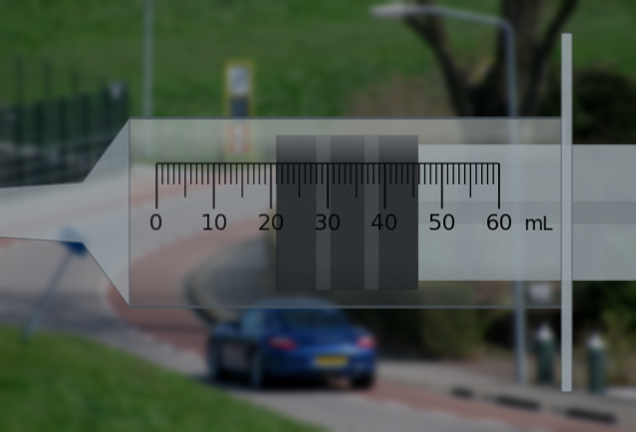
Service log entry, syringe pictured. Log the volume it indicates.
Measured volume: 21 mL
